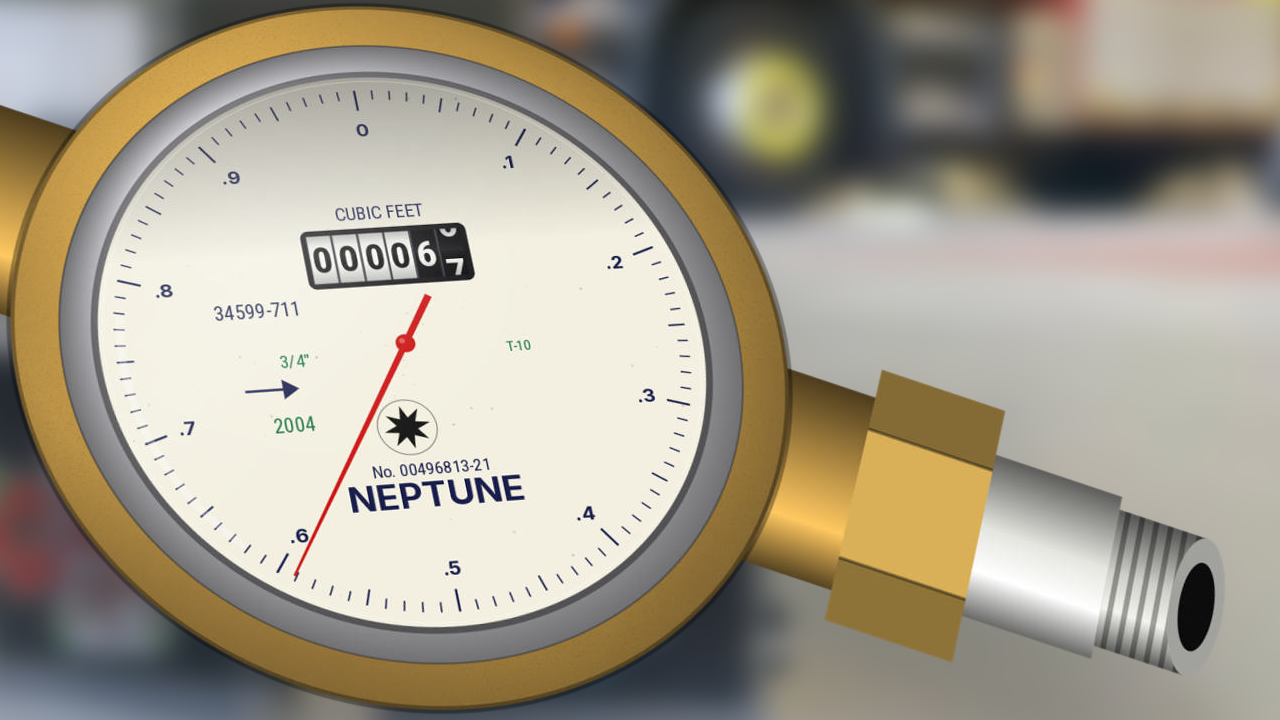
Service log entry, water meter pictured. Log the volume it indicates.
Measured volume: 66.59 ft³
